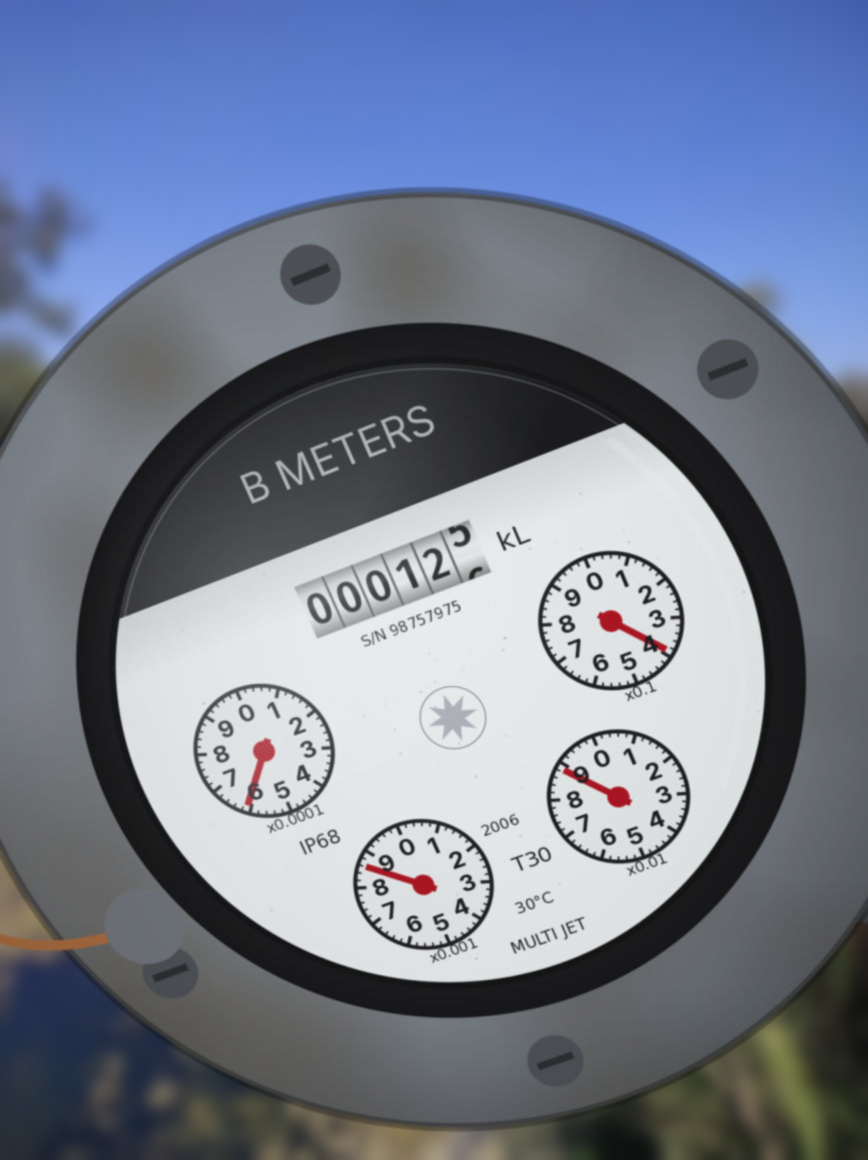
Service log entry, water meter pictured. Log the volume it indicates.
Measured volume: 125.3886 kL
